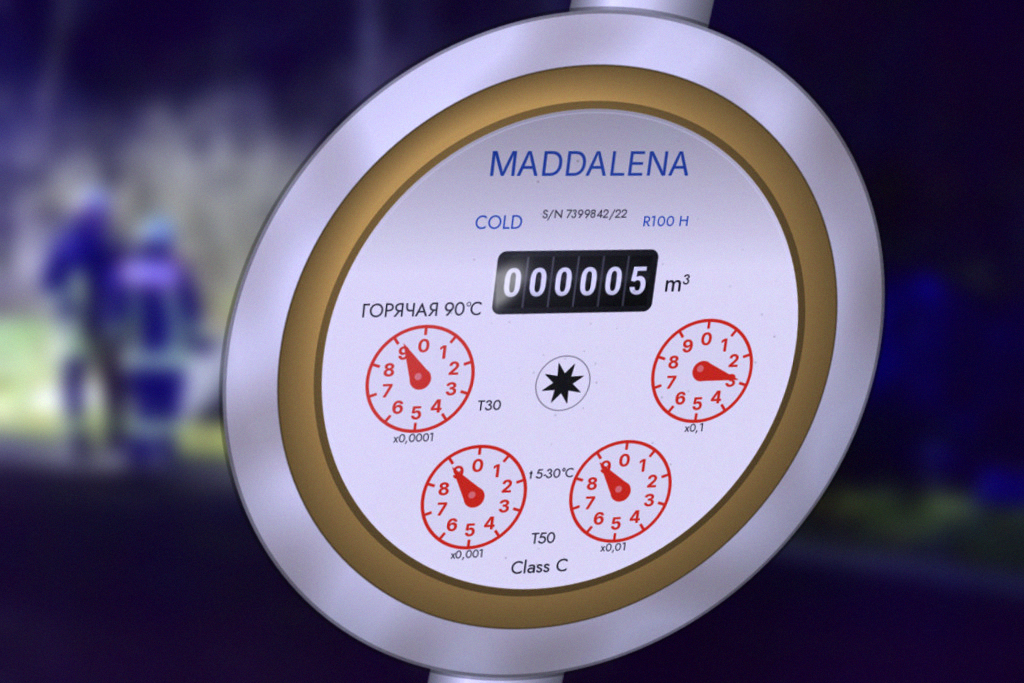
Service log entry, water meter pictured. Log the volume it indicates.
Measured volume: 5.2889 m³
